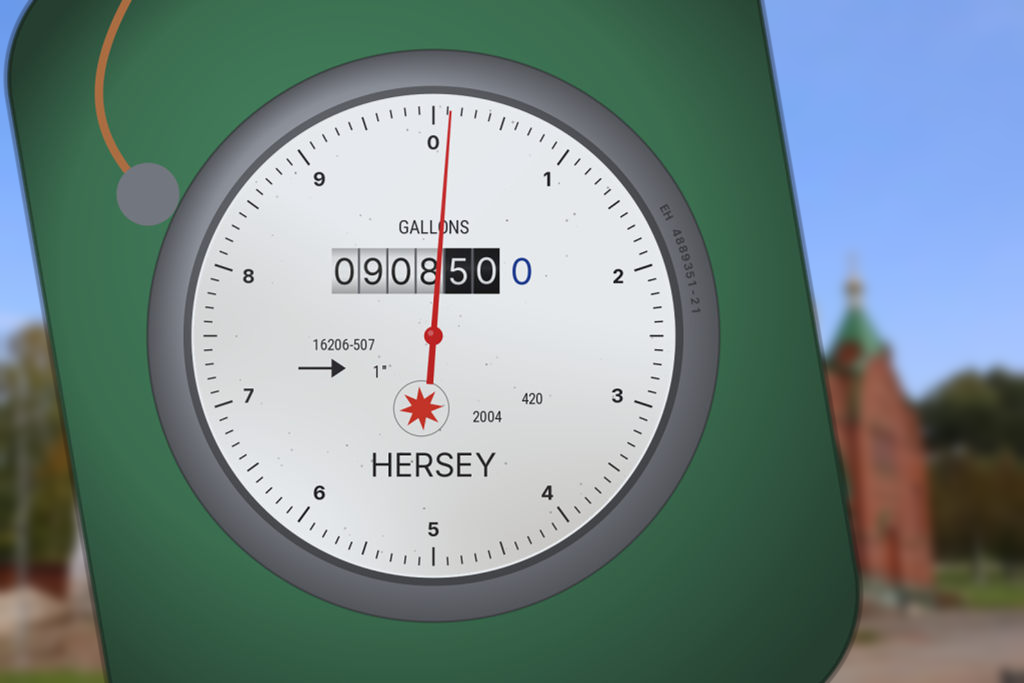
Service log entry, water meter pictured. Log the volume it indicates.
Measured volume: 908500.1 gal
